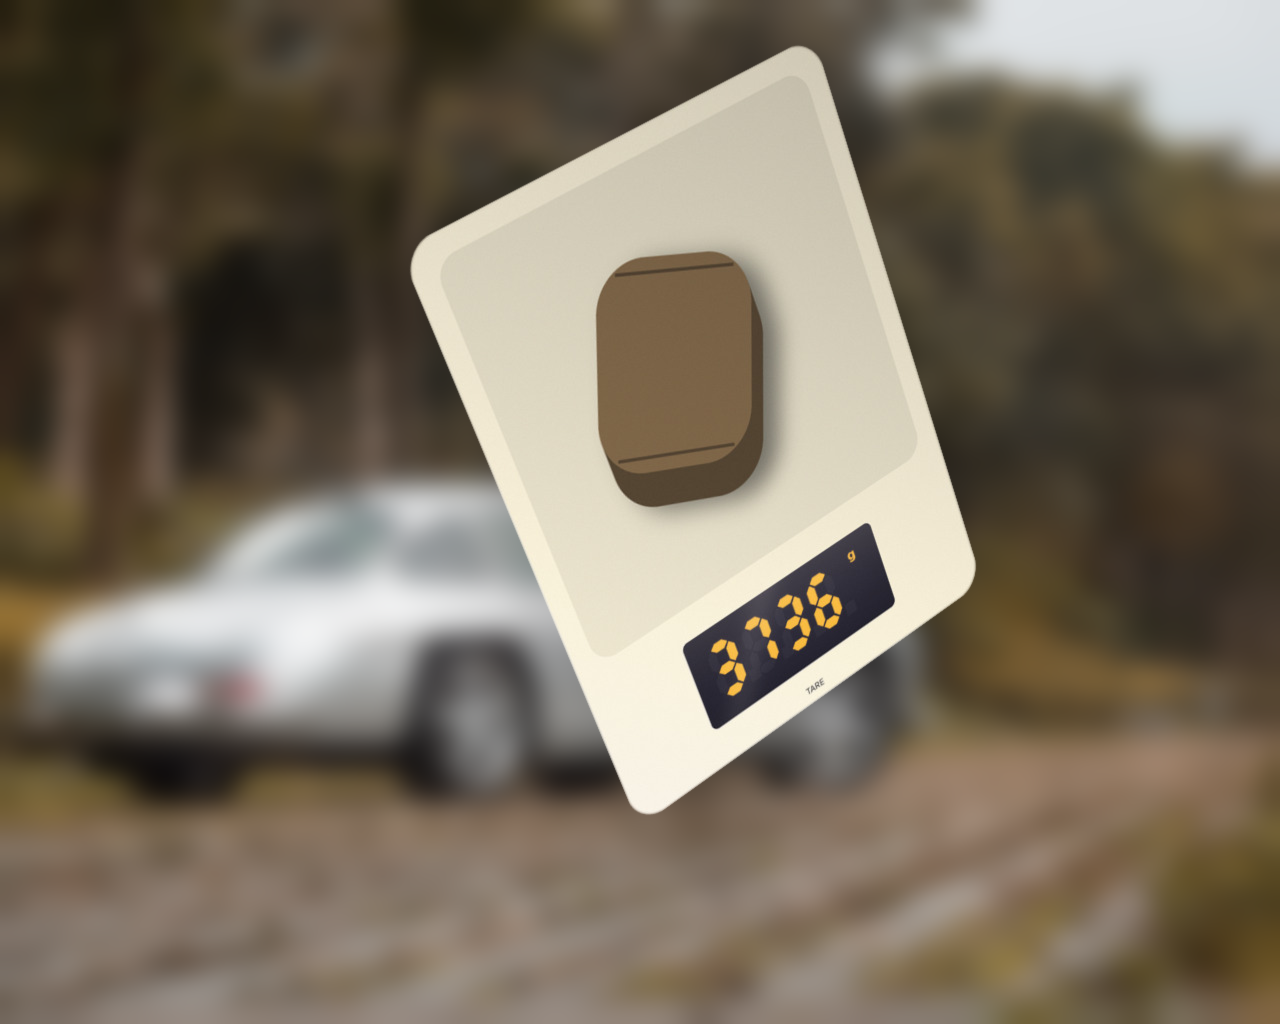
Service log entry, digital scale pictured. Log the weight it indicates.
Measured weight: 3736 g
